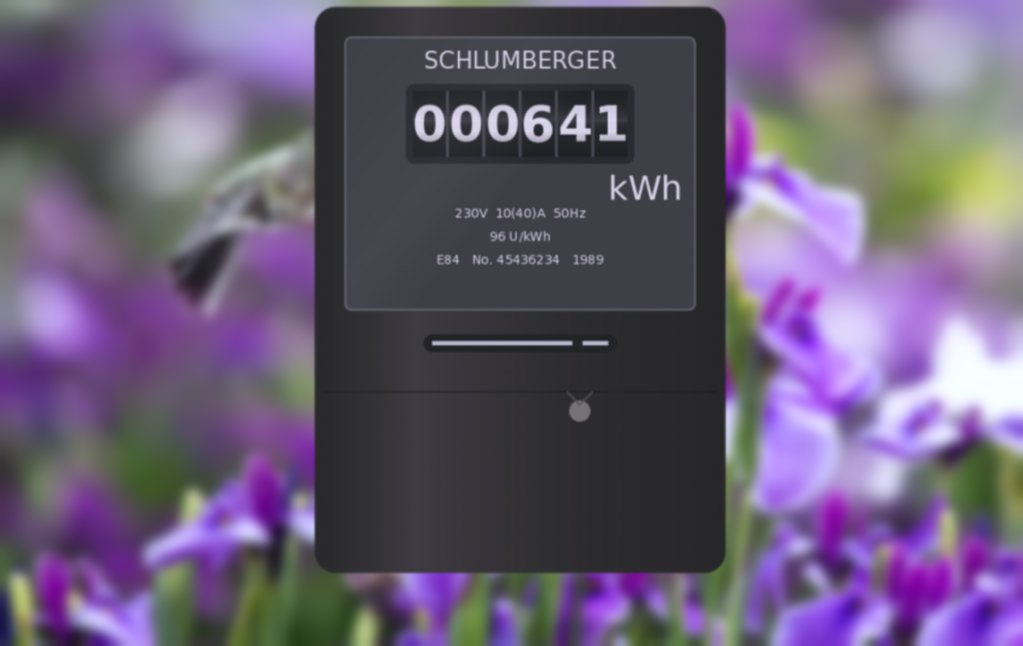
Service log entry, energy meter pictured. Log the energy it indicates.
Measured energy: 641 kWh
